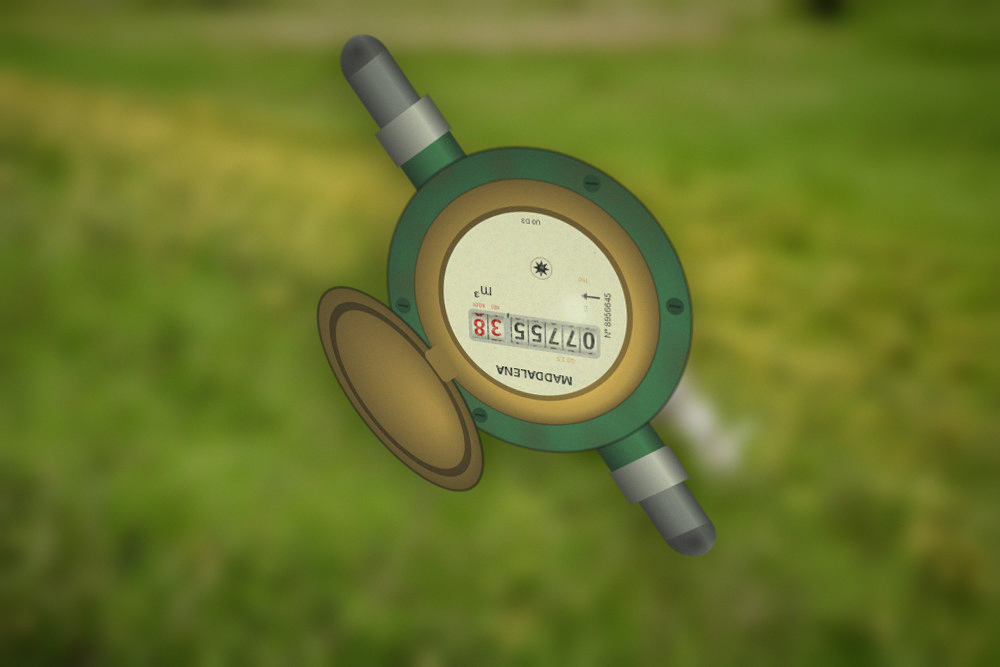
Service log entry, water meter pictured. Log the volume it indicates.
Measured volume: 7755.38 m³
